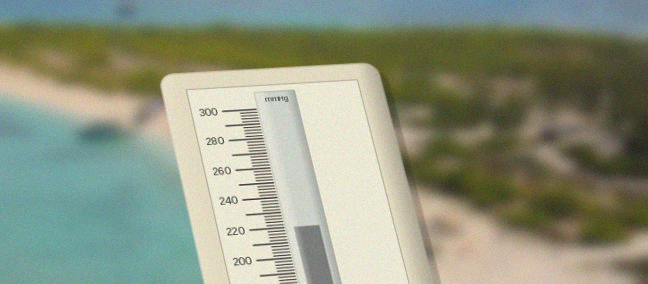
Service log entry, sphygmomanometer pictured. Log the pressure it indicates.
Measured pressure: 220 mmHg
